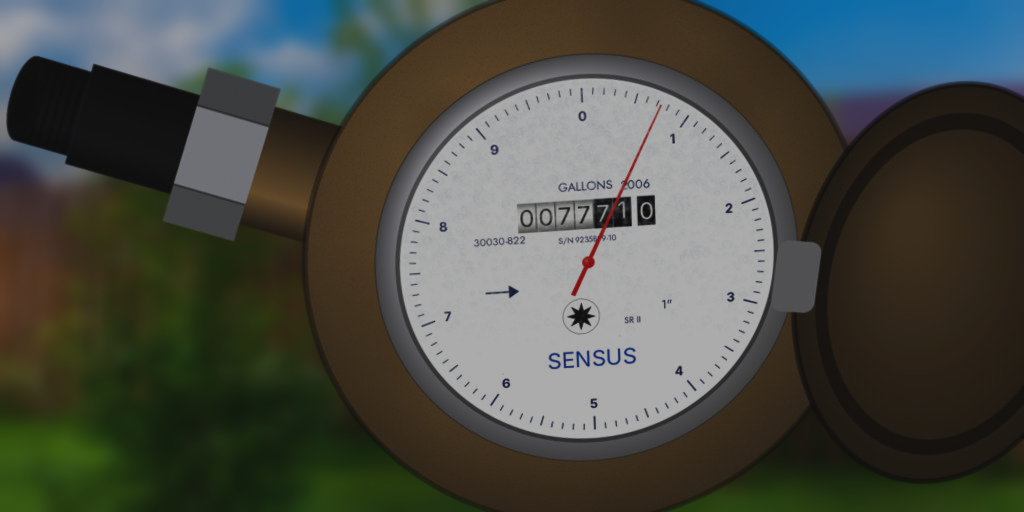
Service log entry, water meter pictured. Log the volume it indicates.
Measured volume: 77710.7 gal
